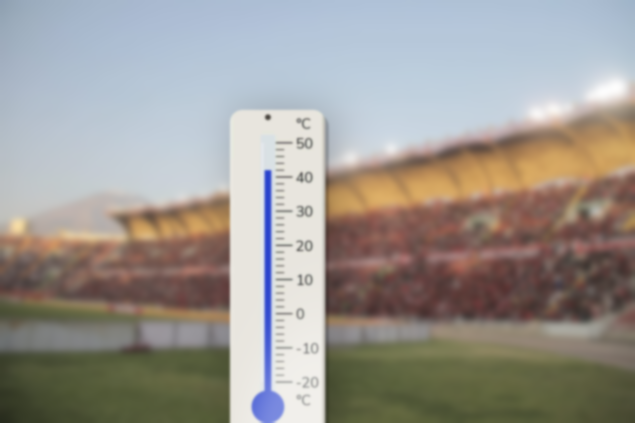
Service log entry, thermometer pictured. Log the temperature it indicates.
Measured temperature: 42 °C
